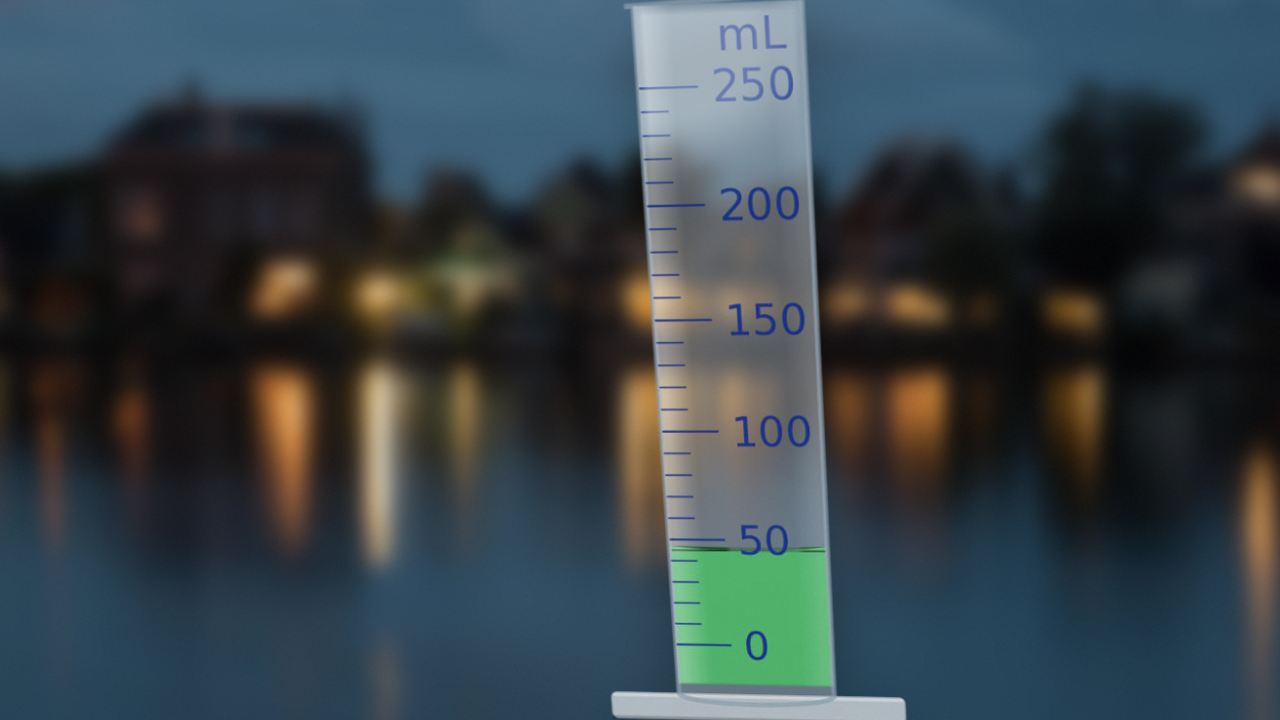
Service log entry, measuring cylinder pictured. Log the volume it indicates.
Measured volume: 45 mL
